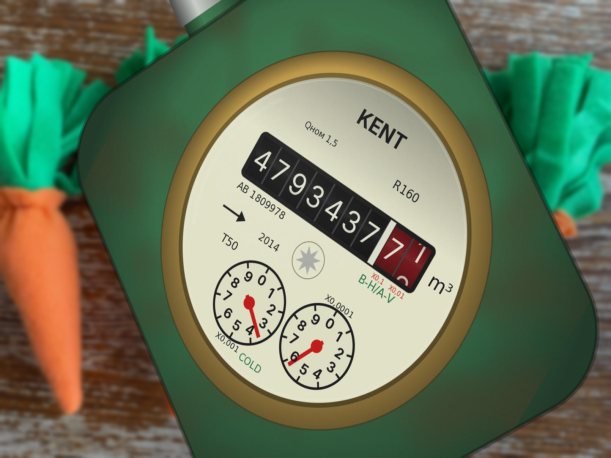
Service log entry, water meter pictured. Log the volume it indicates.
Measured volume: 4793437.7135 m³
